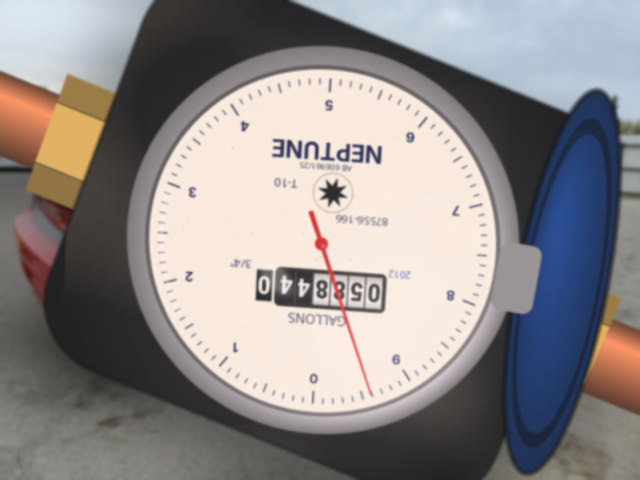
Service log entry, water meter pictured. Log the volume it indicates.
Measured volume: 588439.4 gal
